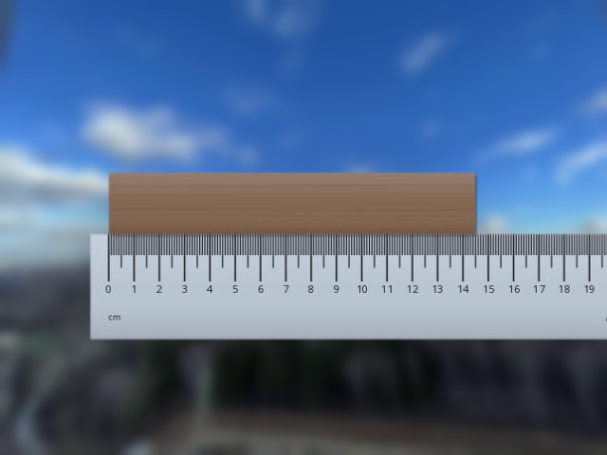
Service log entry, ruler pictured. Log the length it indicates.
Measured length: 14.5 cm
